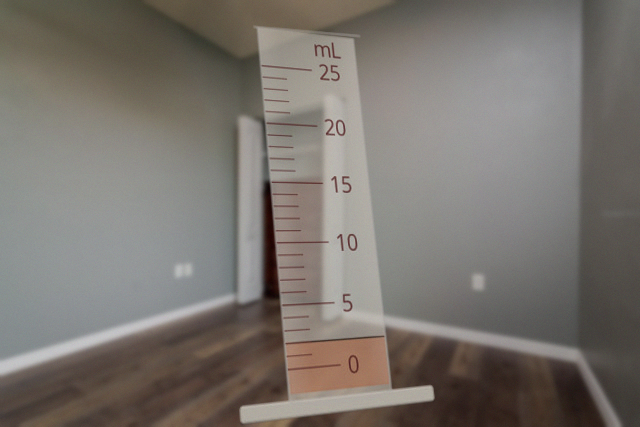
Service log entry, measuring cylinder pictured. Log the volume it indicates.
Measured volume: 2 mL
